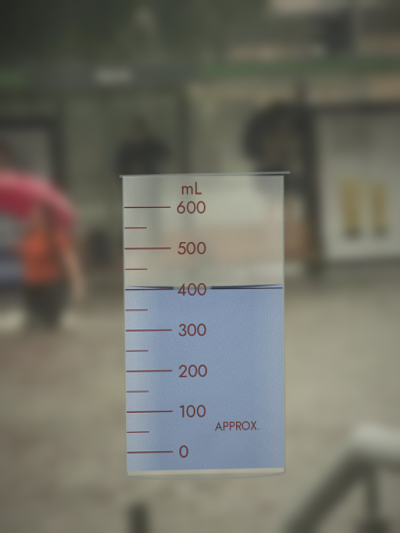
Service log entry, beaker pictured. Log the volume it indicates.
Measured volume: 400 mL
